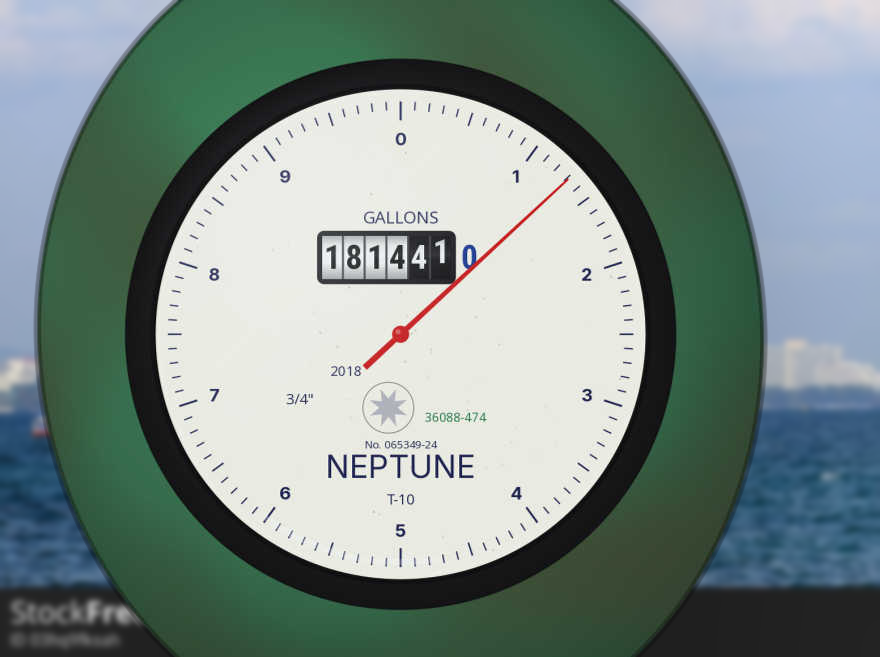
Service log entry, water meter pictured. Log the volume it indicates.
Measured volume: 1814411.3 gal
